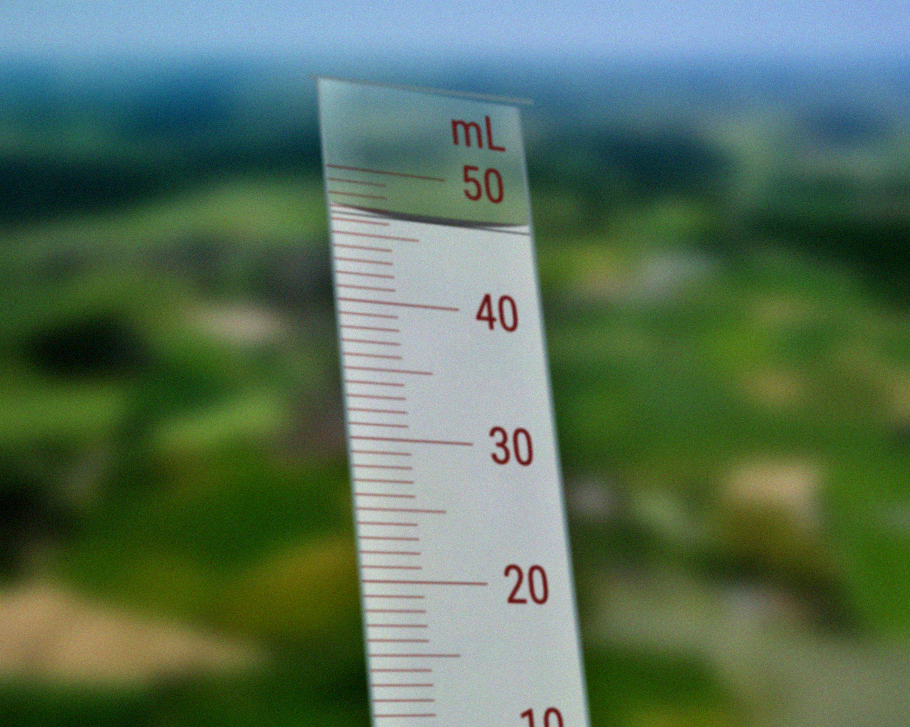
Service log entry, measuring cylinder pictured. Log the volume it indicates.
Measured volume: 46.5 mL
